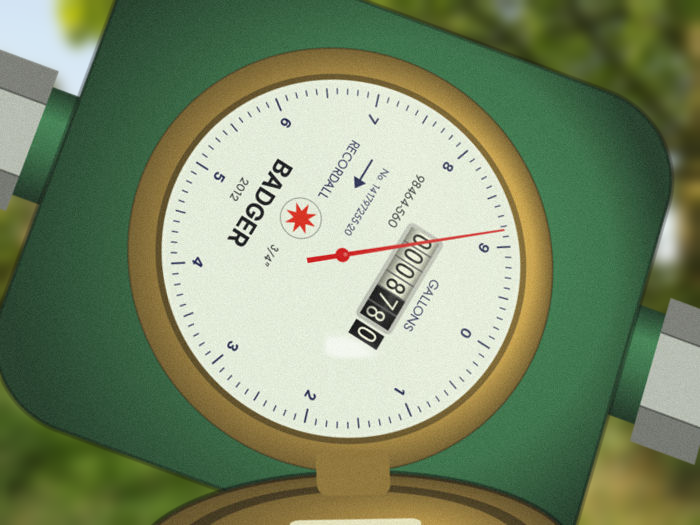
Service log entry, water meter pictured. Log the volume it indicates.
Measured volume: 8778.8 gal
